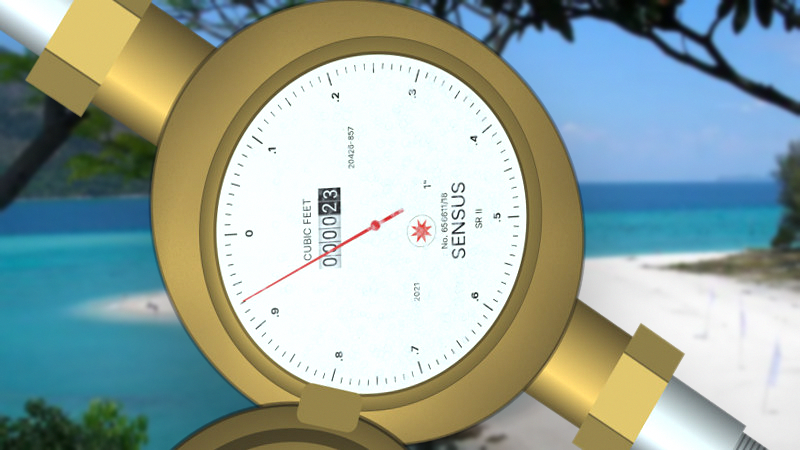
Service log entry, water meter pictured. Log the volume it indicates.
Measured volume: 22.93 ft³
